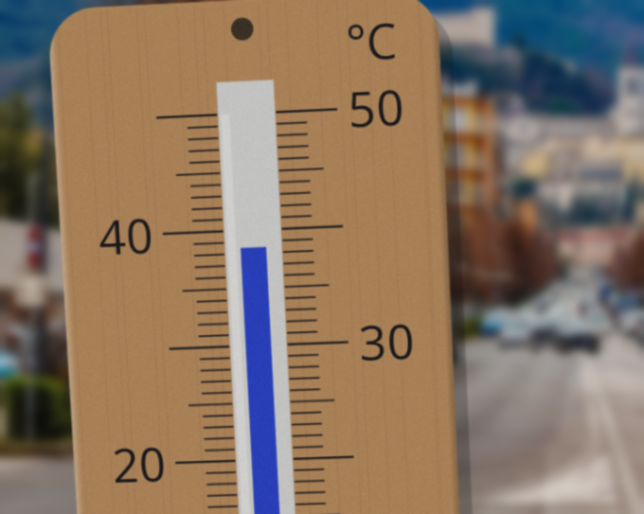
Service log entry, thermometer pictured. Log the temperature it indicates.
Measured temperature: 38.5 °C
